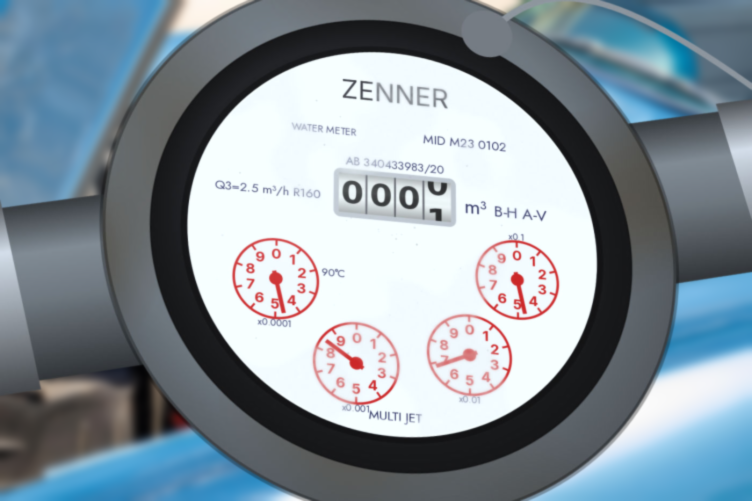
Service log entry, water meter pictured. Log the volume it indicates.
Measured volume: 0.4684 m³
